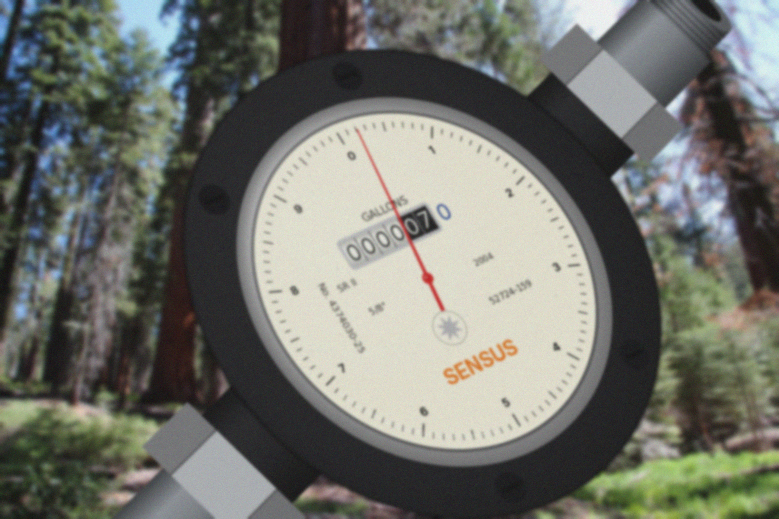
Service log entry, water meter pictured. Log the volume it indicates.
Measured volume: 70.2 gal
